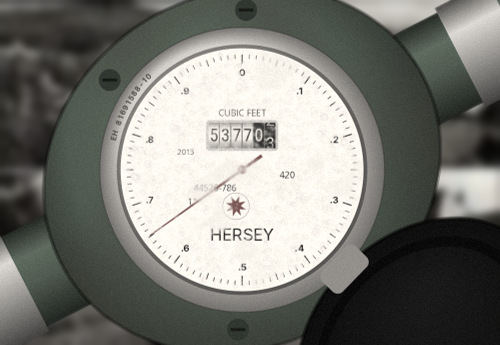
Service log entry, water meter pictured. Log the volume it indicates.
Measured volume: 537702.65 ft³
